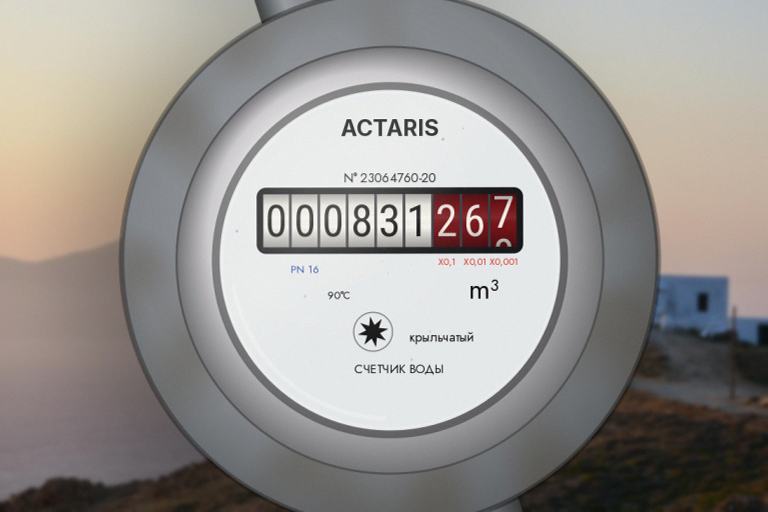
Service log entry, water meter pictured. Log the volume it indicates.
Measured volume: 831.267 m³
